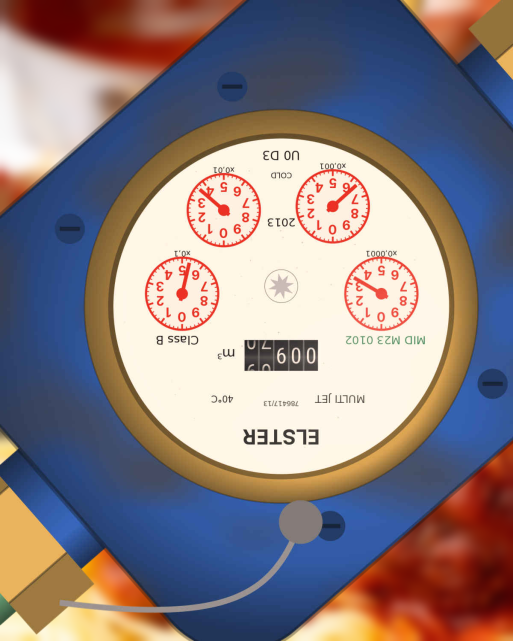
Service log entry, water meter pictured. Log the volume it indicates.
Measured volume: 969.5363 m³
